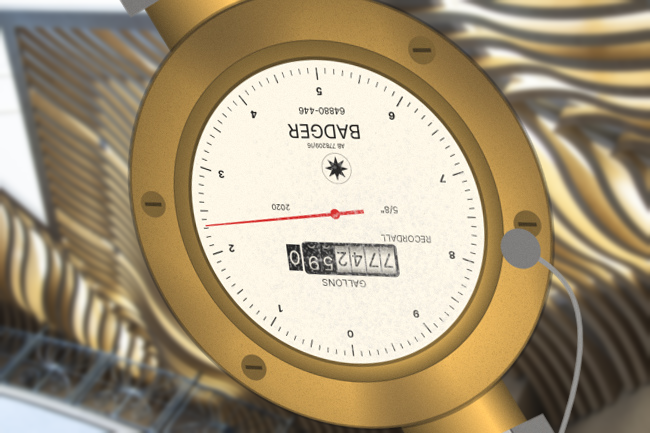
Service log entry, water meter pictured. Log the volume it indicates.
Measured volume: 7742592.3 gal
